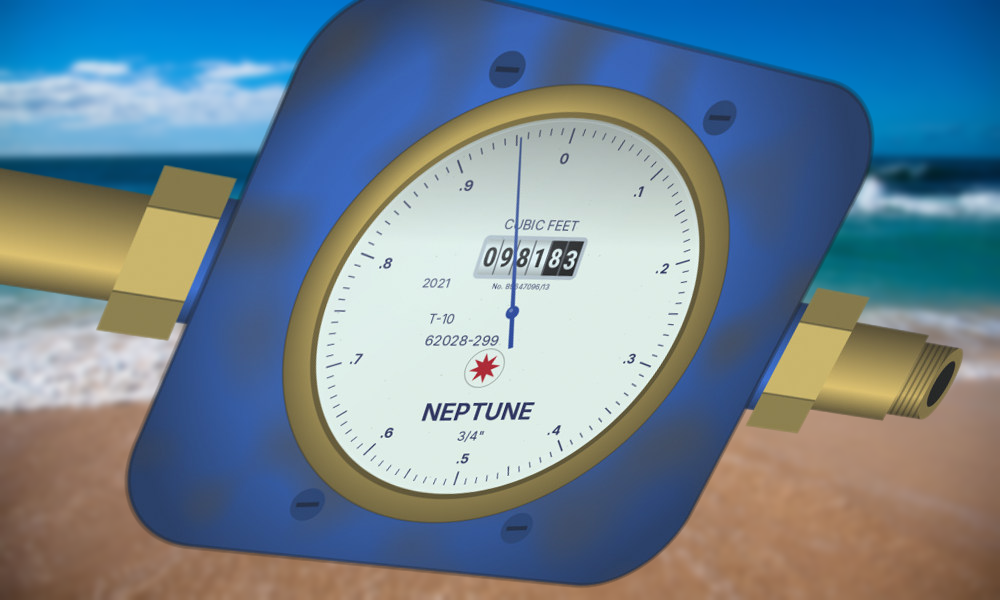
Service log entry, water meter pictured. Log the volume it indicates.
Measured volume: 98182.95 ft³
